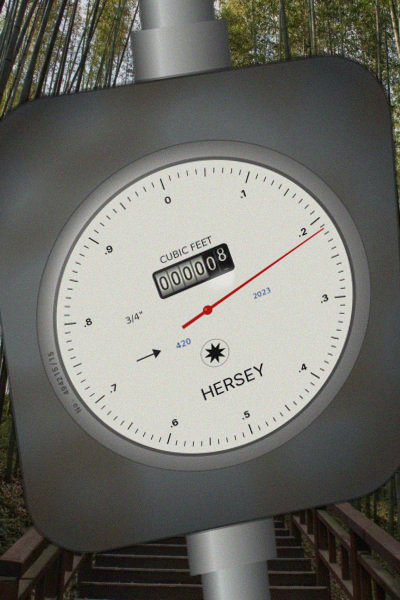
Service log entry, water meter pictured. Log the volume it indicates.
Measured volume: 8.21 ft³
